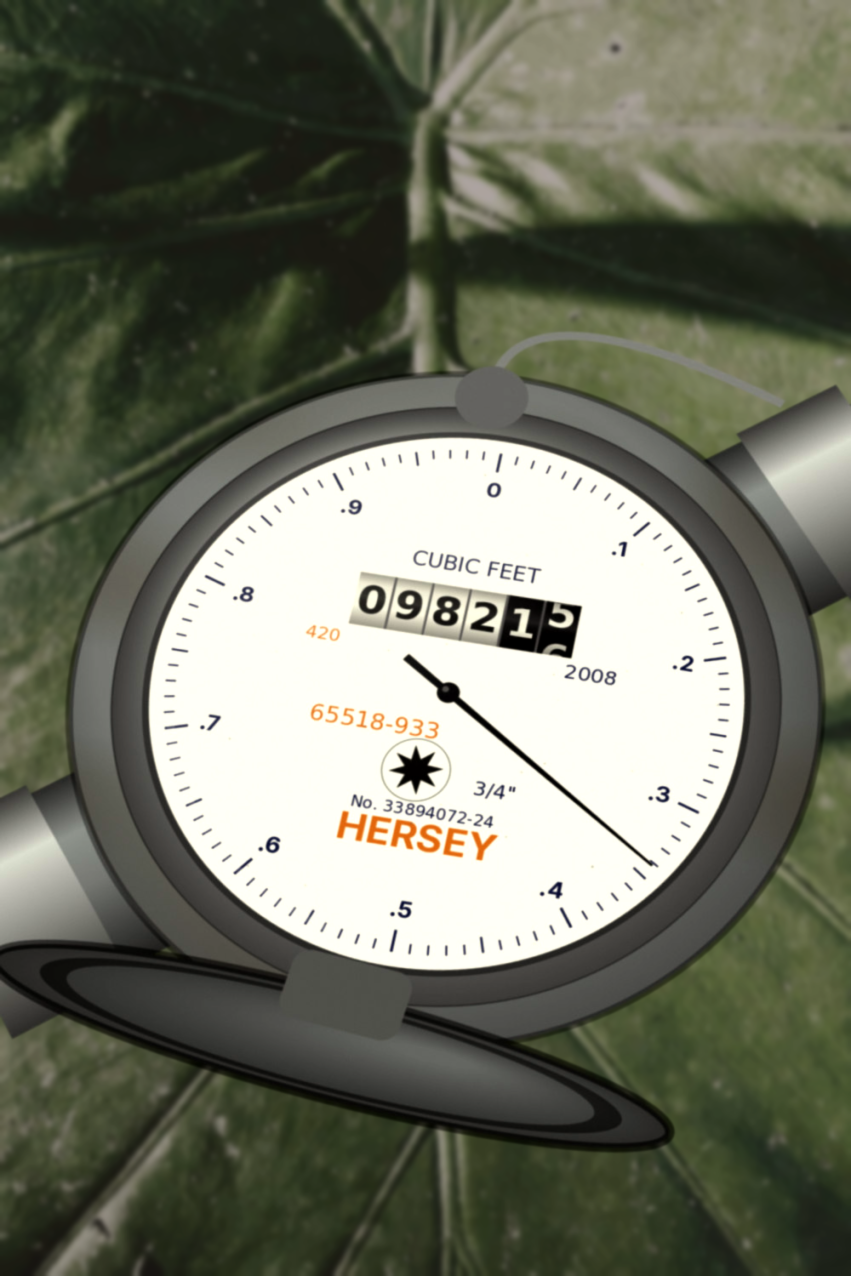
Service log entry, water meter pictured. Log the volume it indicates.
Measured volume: 98215.34 ft³
